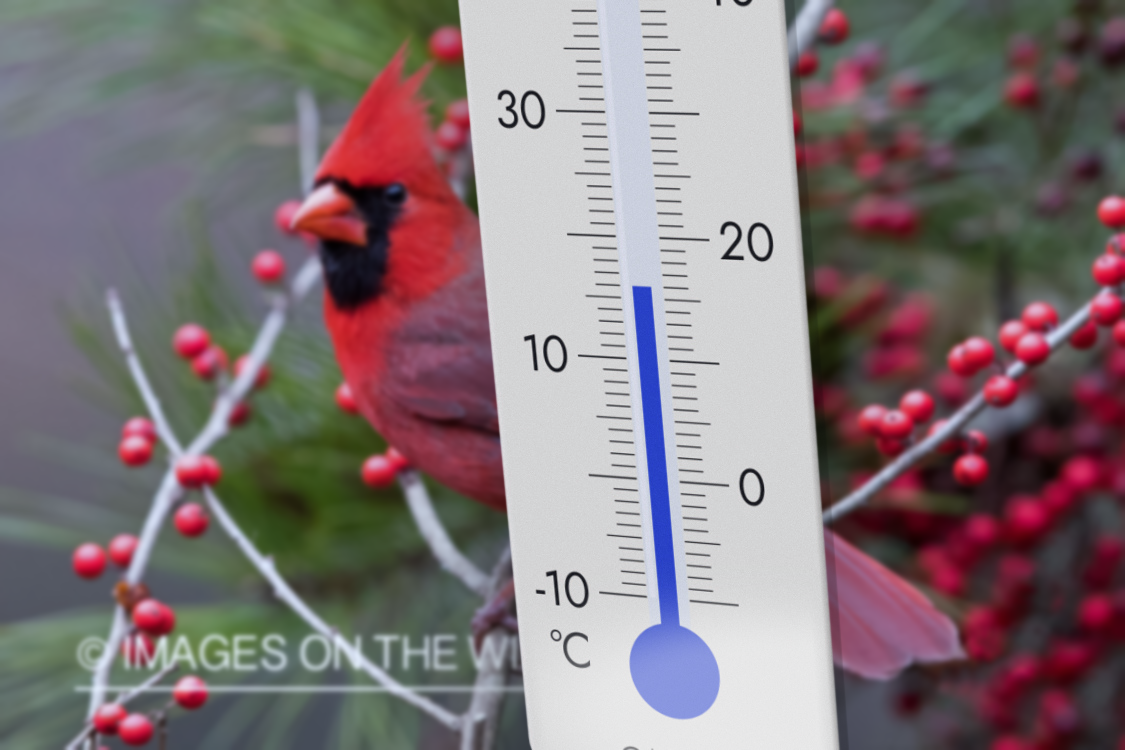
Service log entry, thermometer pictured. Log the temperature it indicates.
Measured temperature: 16 °C
